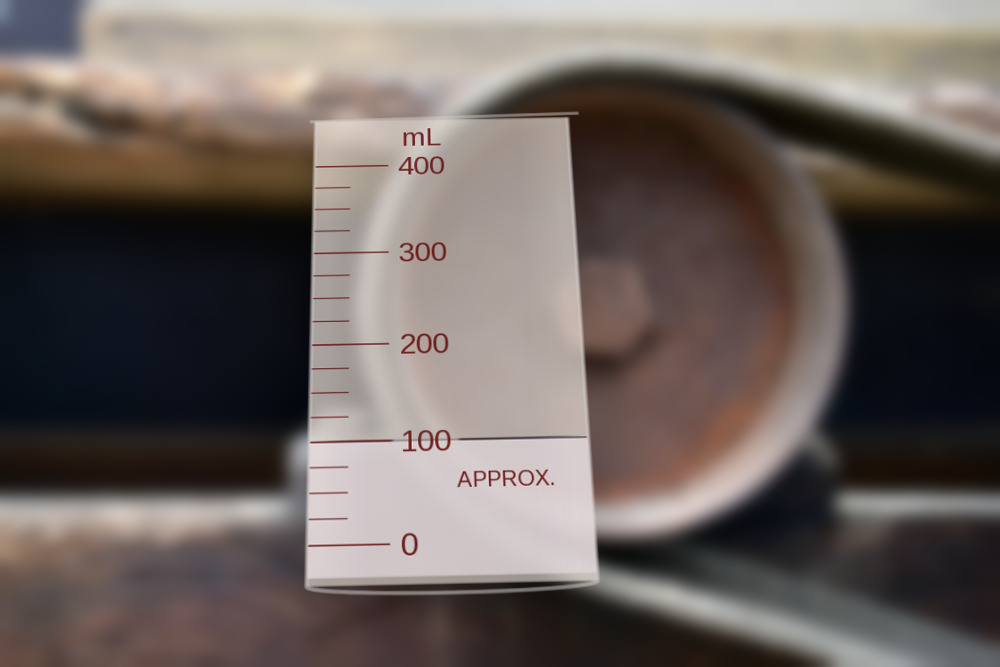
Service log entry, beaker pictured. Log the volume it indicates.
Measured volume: 100 mL
